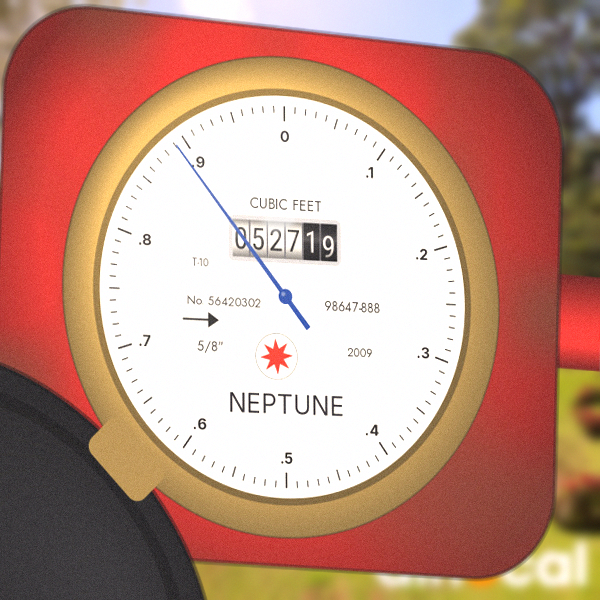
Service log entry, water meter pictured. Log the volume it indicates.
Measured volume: 52718.89 ft³
